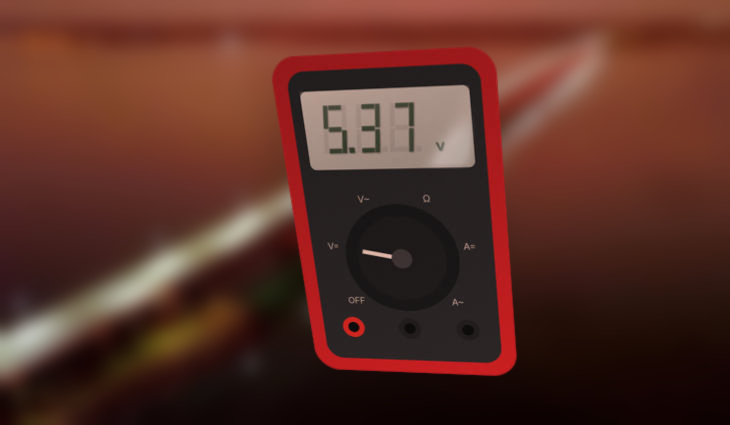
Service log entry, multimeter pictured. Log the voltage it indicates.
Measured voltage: 5.37 V
